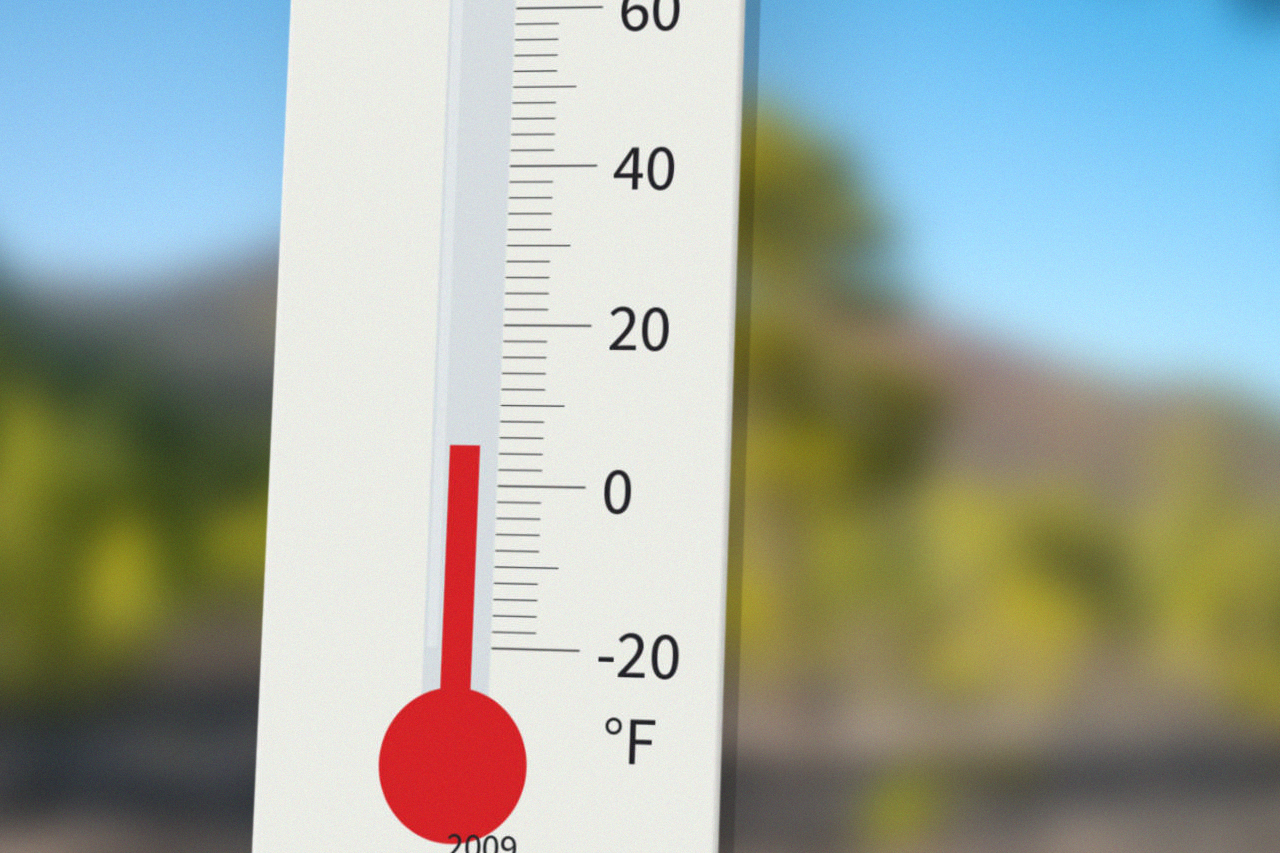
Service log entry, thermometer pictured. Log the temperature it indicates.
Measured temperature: 5 °F
